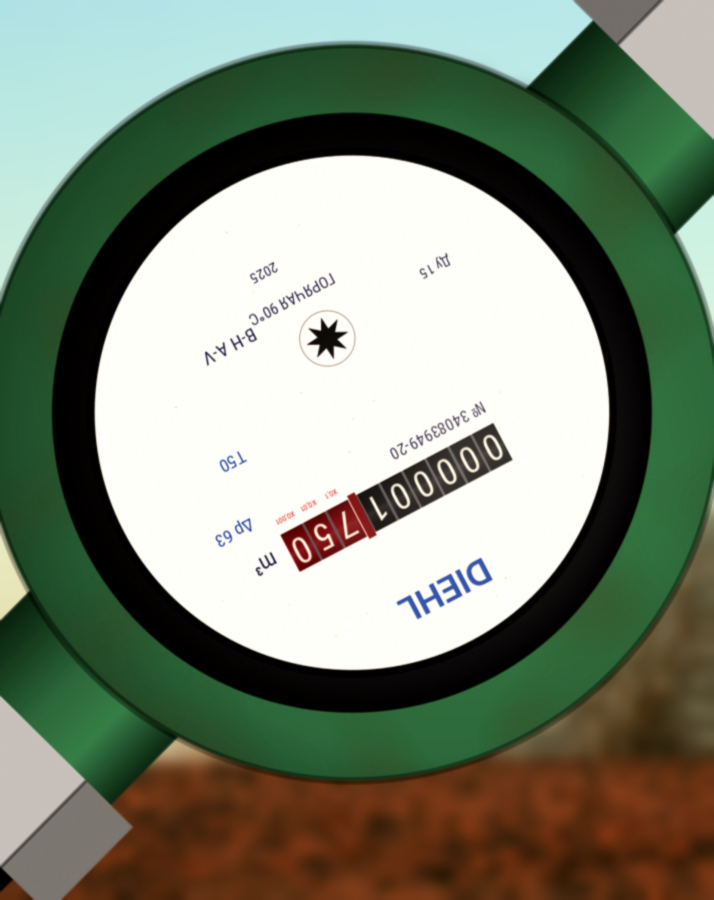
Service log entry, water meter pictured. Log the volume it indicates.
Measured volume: 1.750 m³
